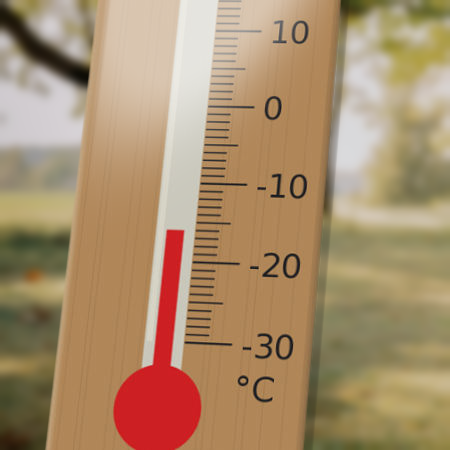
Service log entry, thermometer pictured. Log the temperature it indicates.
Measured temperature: -16 °C
